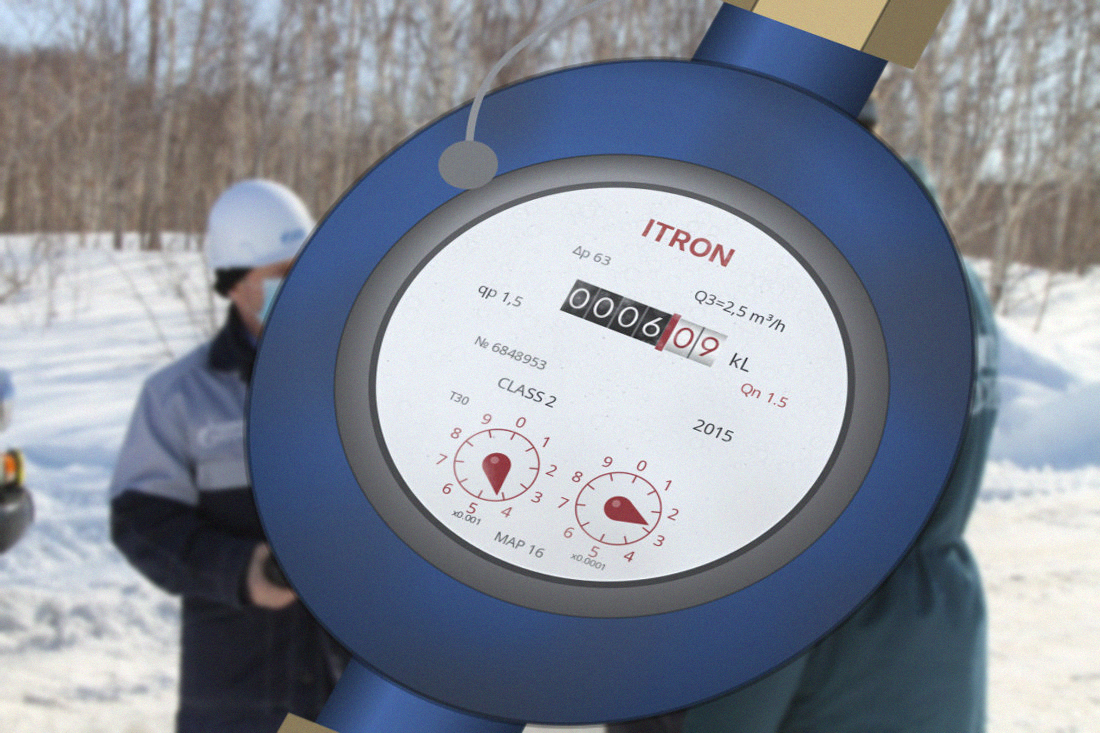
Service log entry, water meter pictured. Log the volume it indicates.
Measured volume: 6.0942 kL
